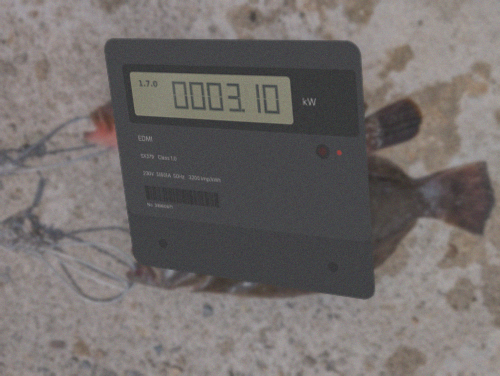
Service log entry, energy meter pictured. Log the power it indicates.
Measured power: 3.10 kW
